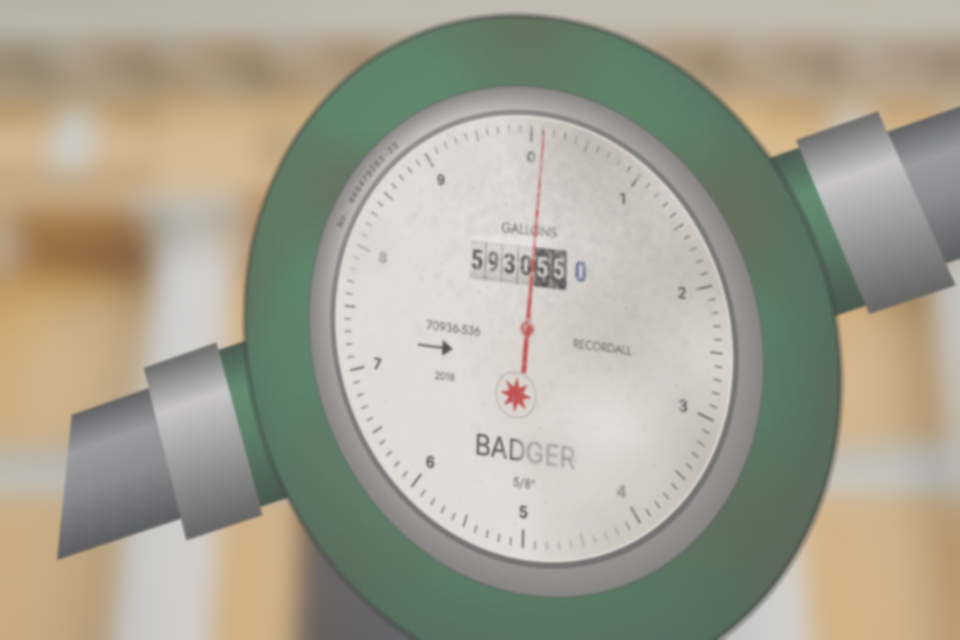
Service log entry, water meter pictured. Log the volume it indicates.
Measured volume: 5930550.1 gal
